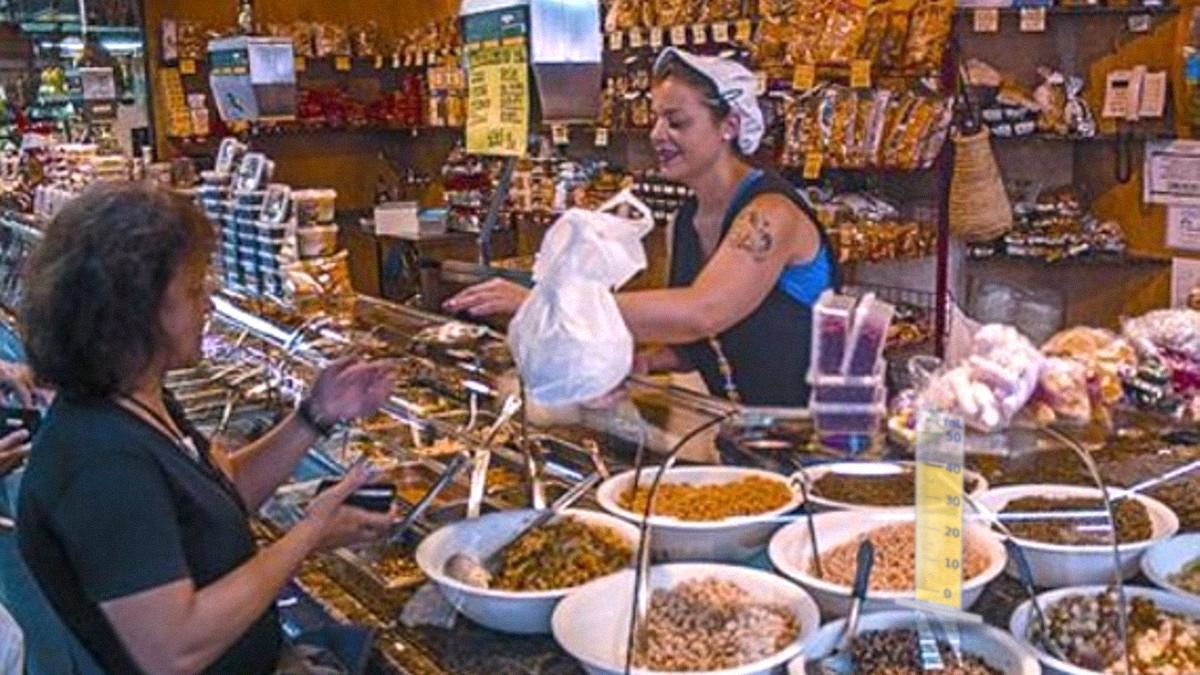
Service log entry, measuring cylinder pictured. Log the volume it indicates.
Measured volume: 40 mL
